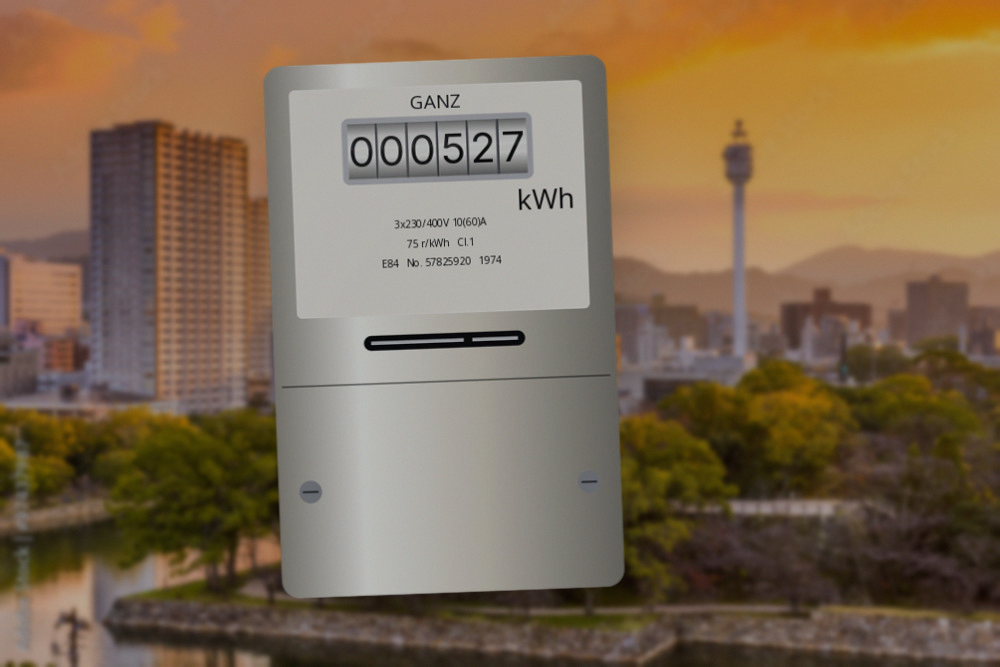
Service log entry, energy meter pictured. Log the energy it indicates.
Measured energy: 527 kWh
